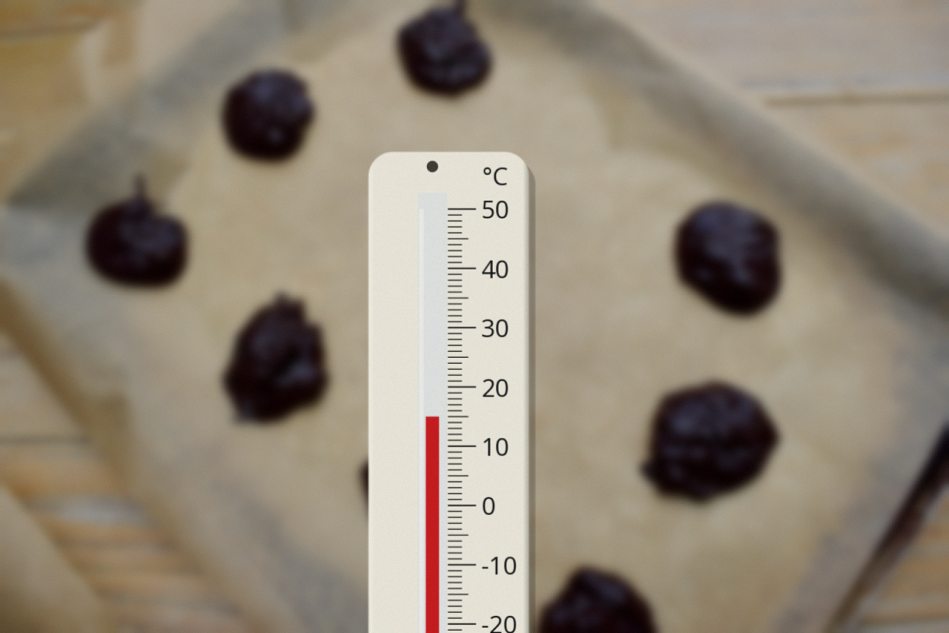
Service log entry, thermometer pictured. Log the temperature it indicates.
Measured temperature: 15 °C
